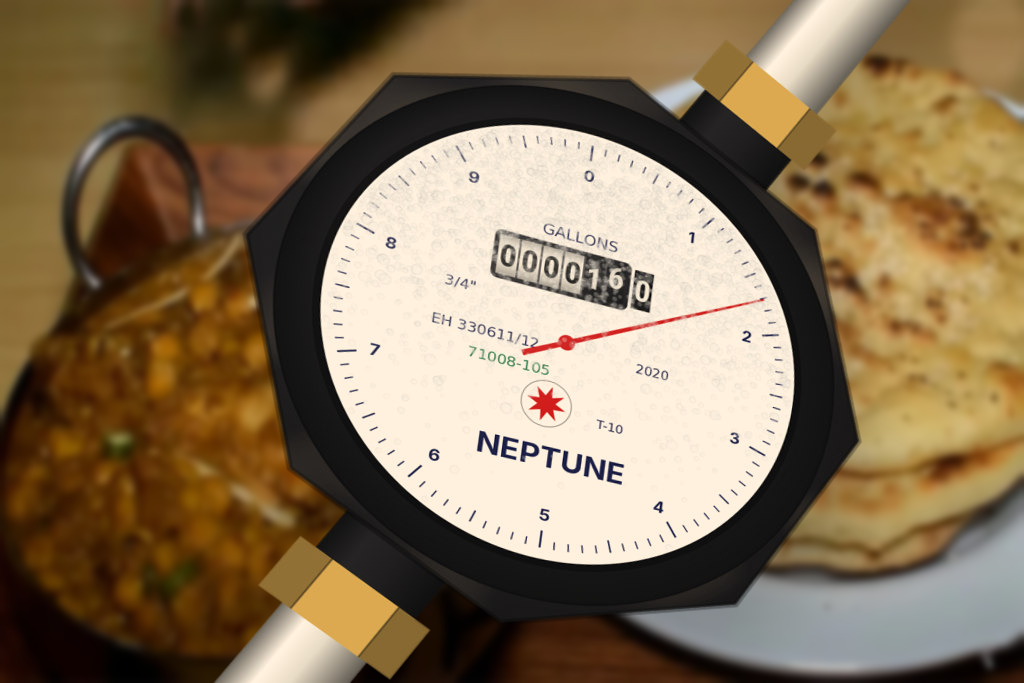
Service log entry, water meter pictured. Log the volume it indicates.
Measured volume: 161.7 gal
